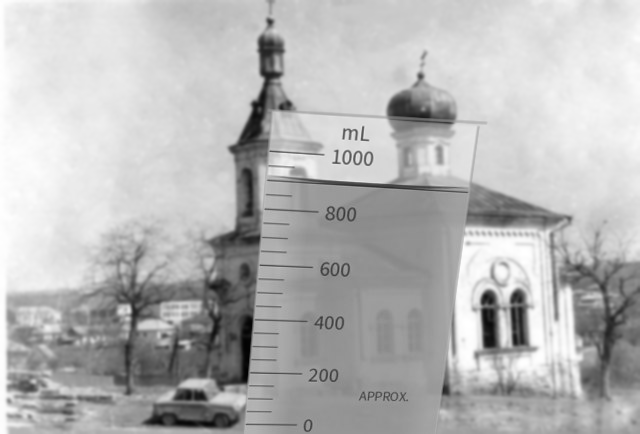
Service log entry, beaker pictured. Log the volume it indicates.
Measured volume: 900 mL
